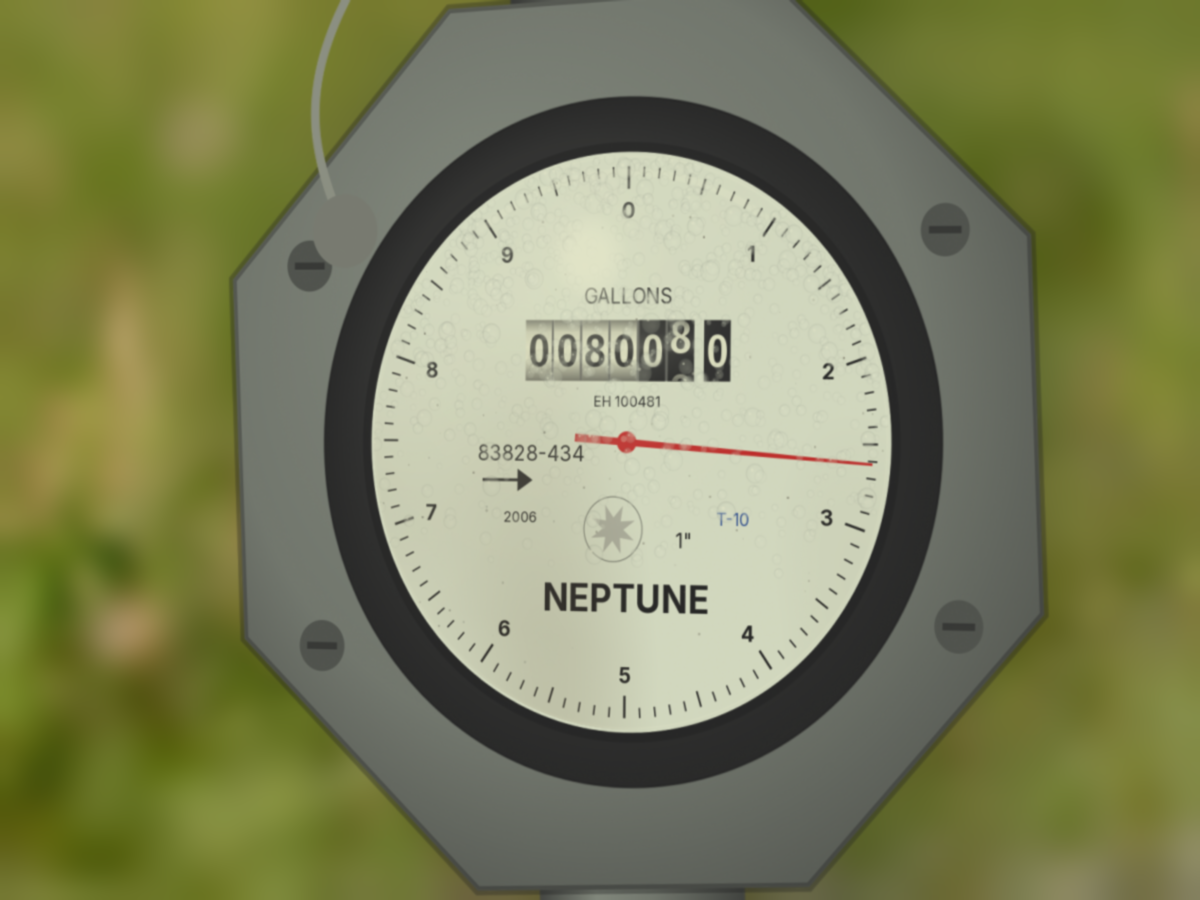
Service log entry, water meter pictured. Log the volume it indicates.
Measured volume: 80082.6 gal
